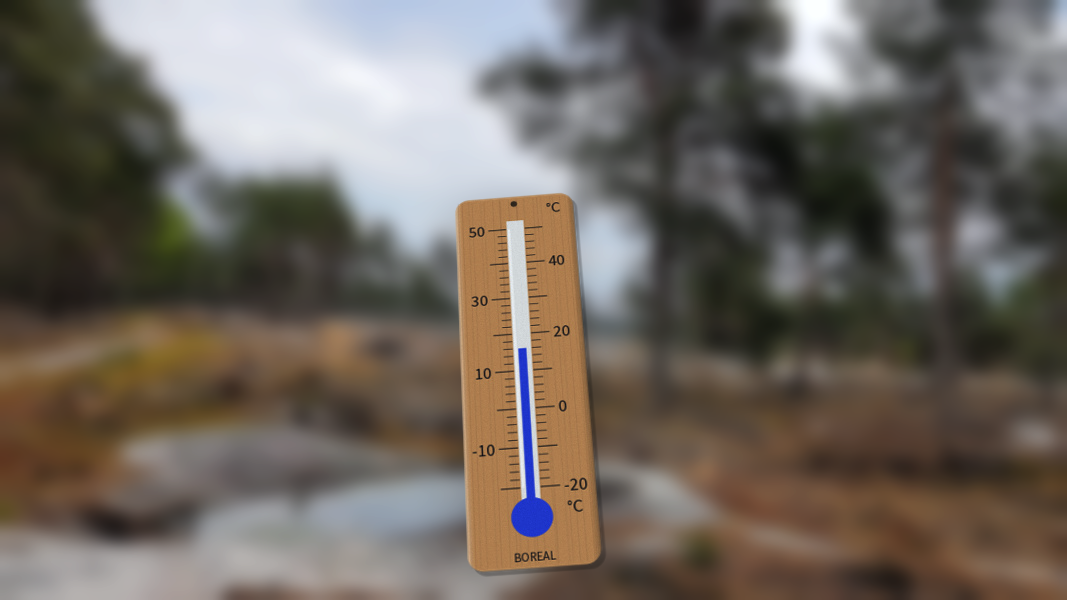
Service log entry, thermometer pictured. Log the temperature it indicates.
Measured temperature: 16 °C
